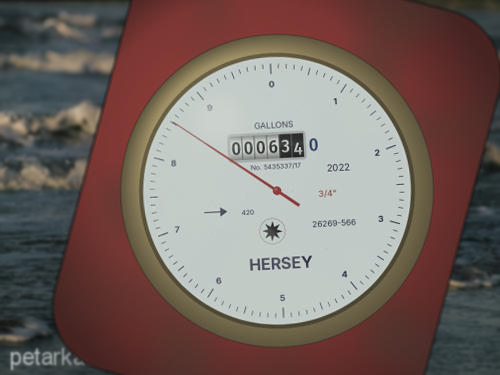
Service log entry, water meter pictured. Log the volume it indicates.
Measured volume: 6338.5 gal
